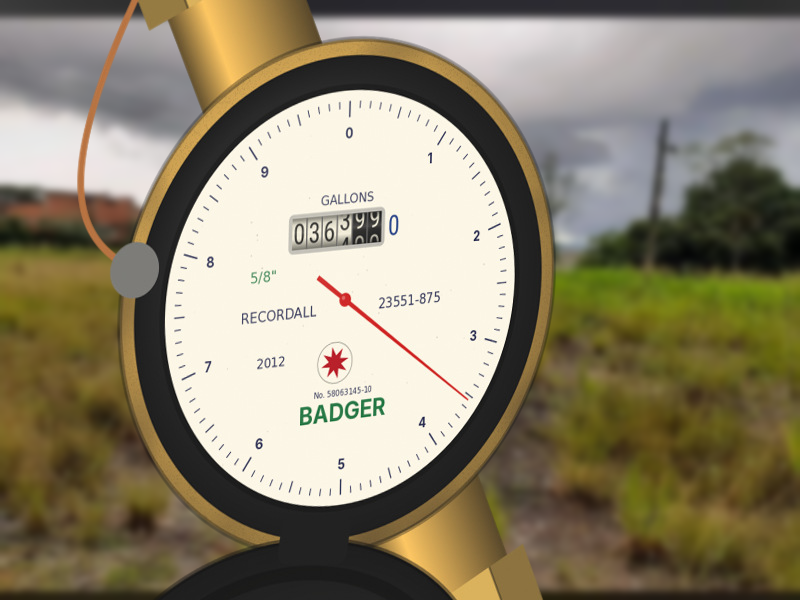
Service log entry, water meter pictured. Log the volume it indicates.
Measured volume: 363993.5 gal
